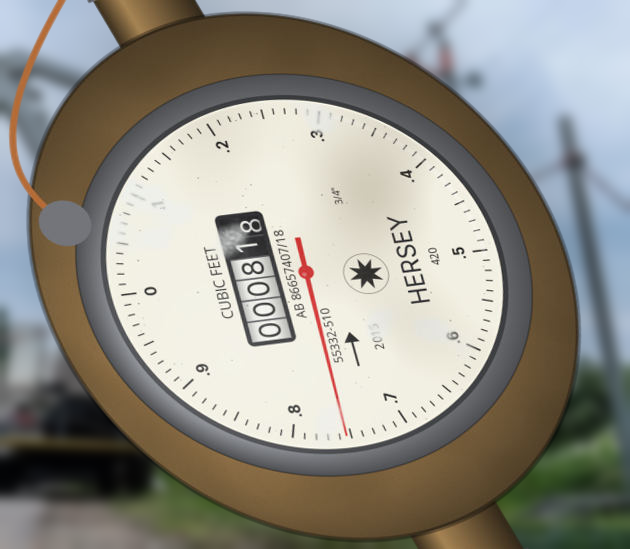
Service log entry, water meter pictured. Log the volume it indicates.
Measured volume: 817.75 ft³
